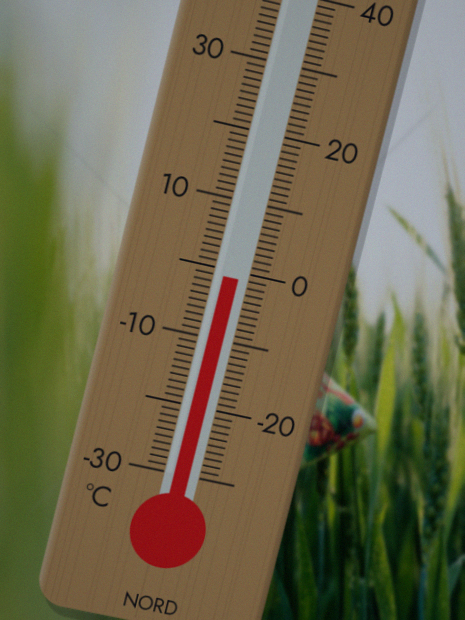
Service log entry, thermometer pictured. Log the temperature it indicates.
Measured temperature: -1 °C
